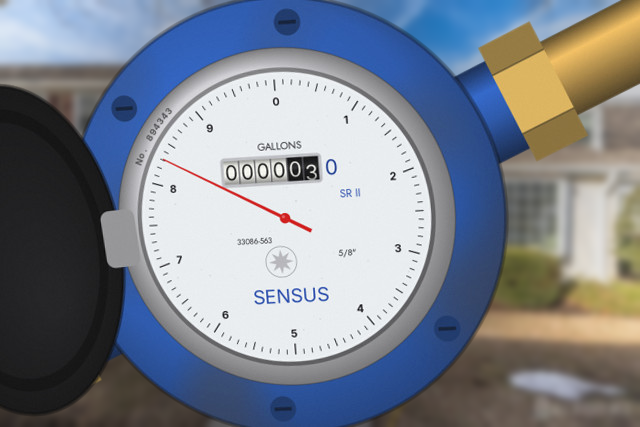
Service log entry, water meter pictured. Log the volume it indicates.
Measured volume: 28.3 gal
